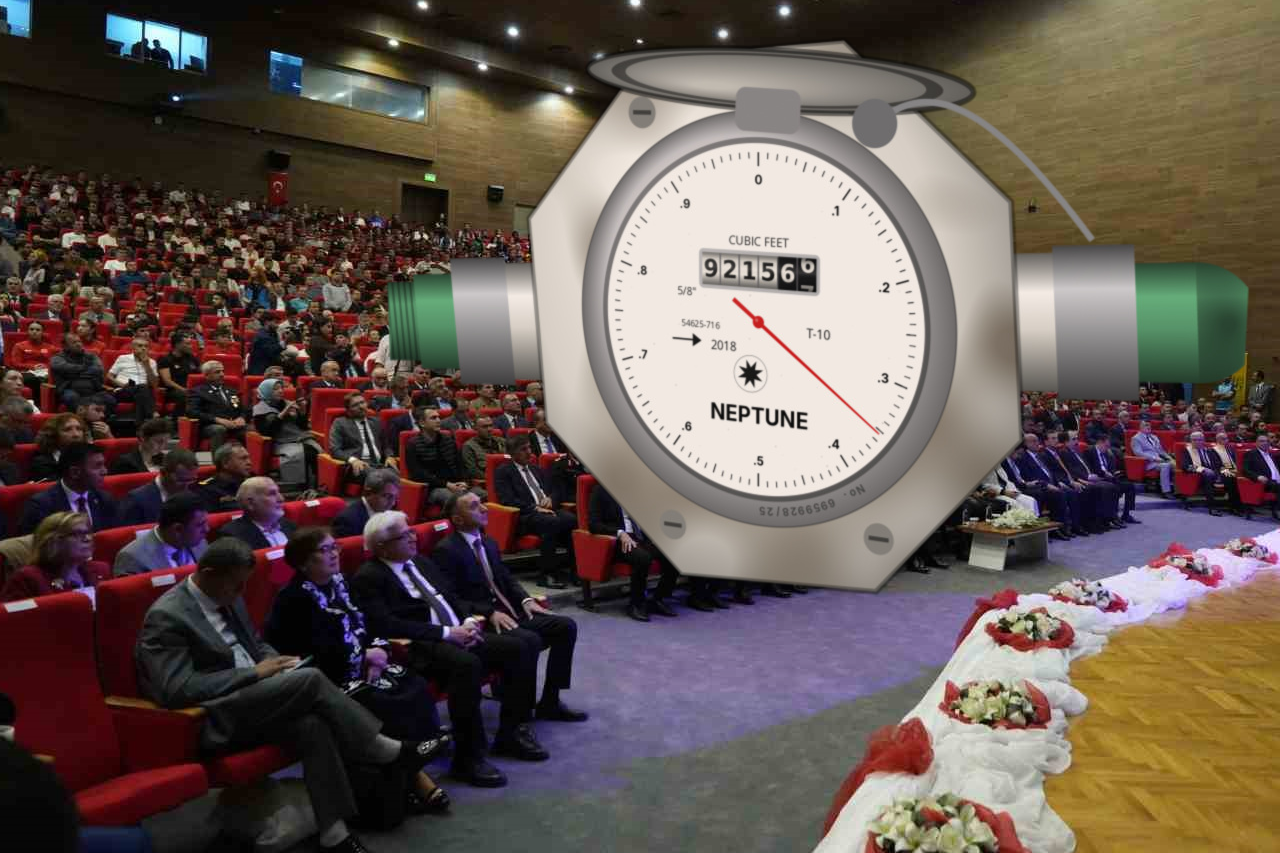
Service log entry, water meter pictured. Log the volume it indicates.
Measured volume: 921566.35 ft³
